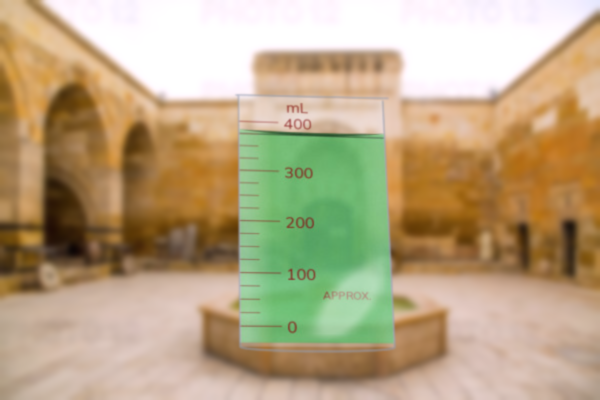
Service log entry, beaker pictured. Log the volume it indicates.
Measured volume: 375 mL
